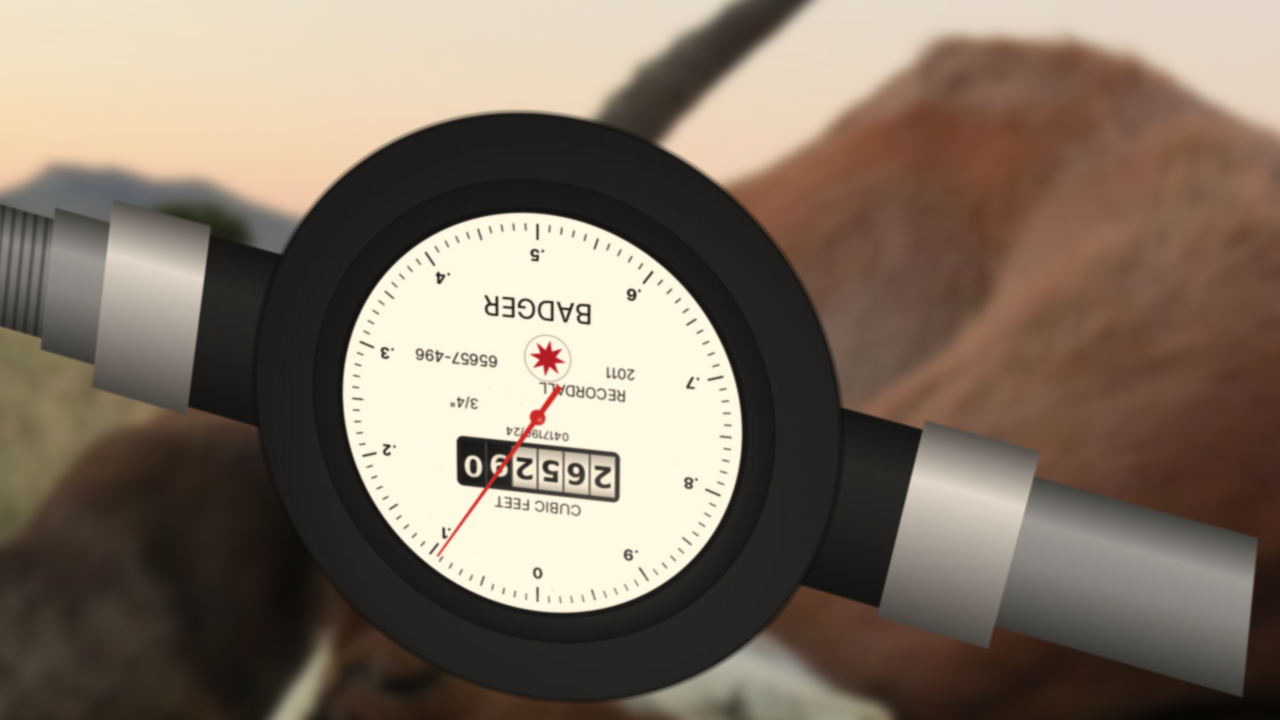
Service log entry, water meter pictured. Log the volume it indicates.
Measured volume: 265290.09 ft³
